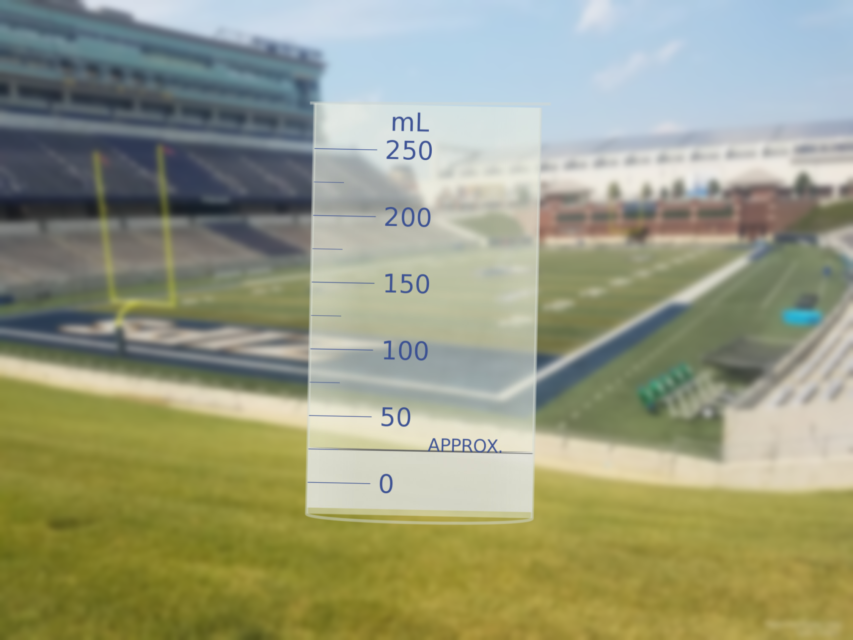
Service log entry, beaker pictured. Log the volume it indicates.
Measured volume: 25 mL
